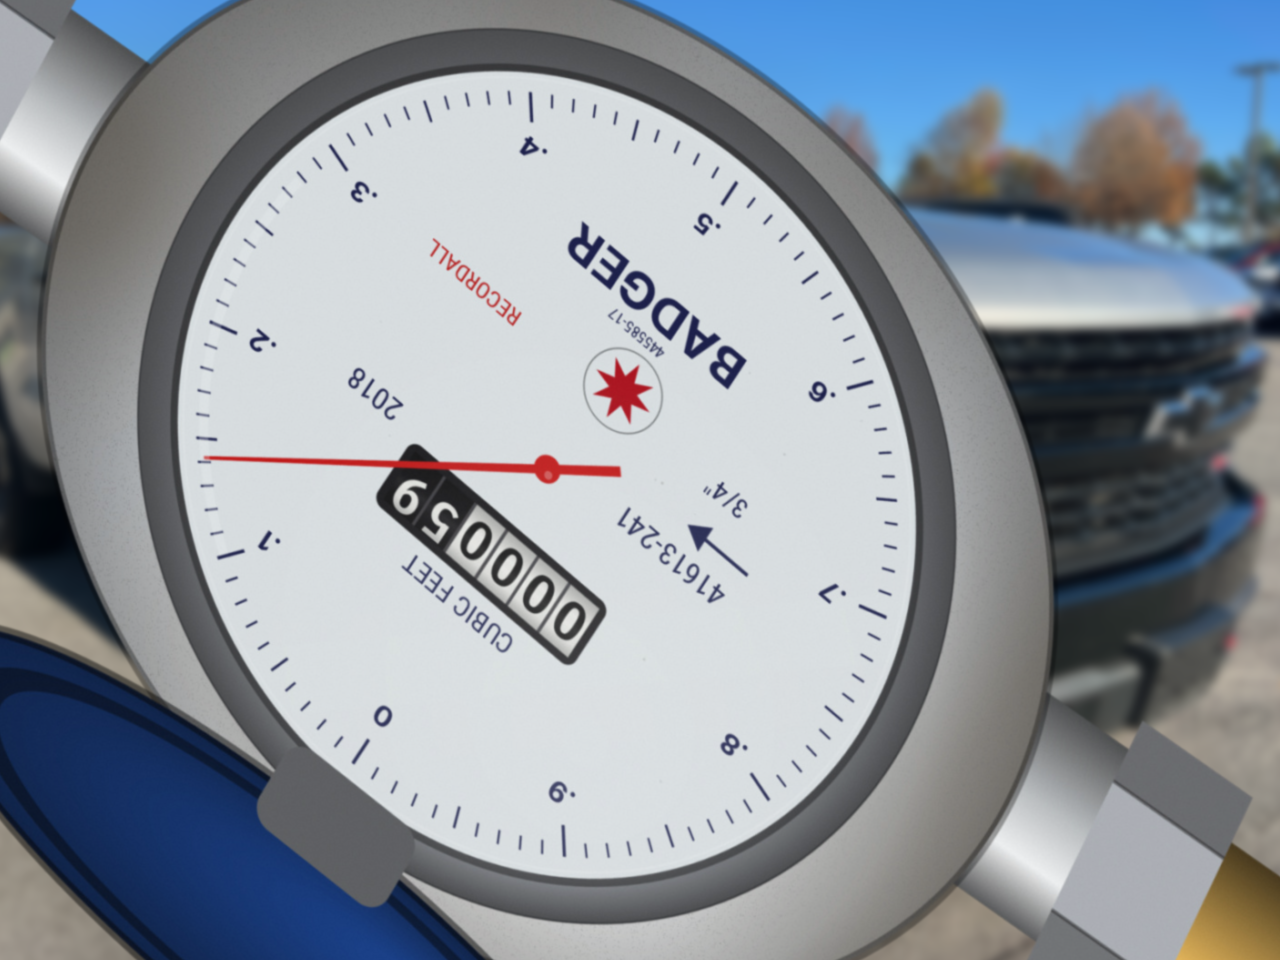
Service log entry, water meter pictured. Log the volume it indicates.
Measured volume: 59.14 ft³
